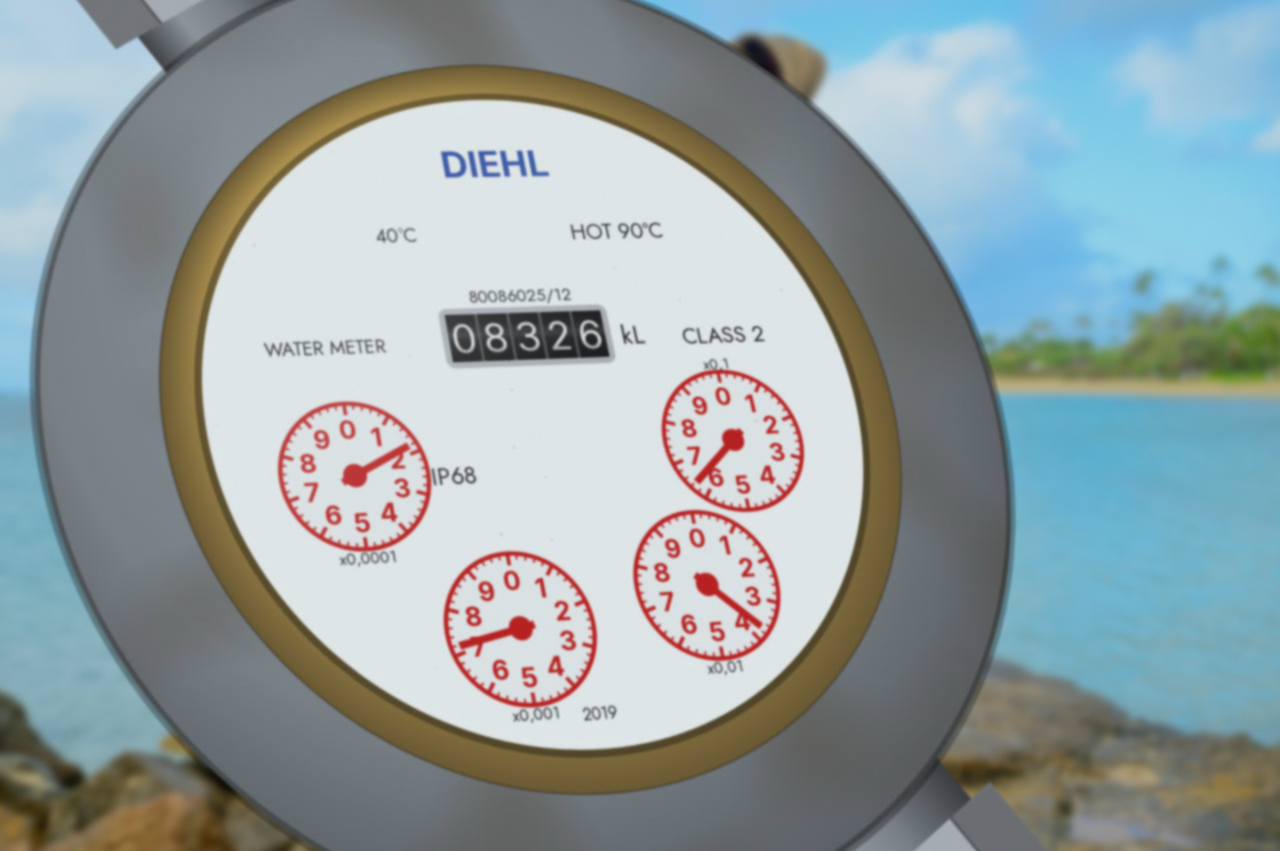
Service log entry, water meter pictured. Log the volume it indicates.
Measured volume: 8326.6371 kL
